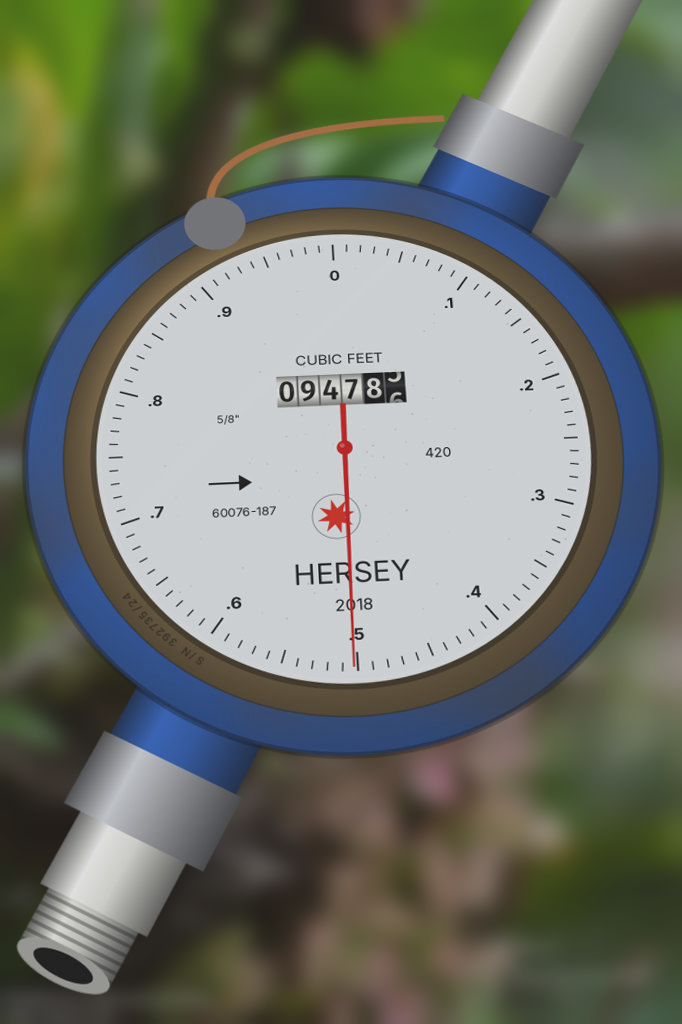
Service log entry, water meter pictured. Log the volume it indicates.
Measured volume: 94785.50 ft³
